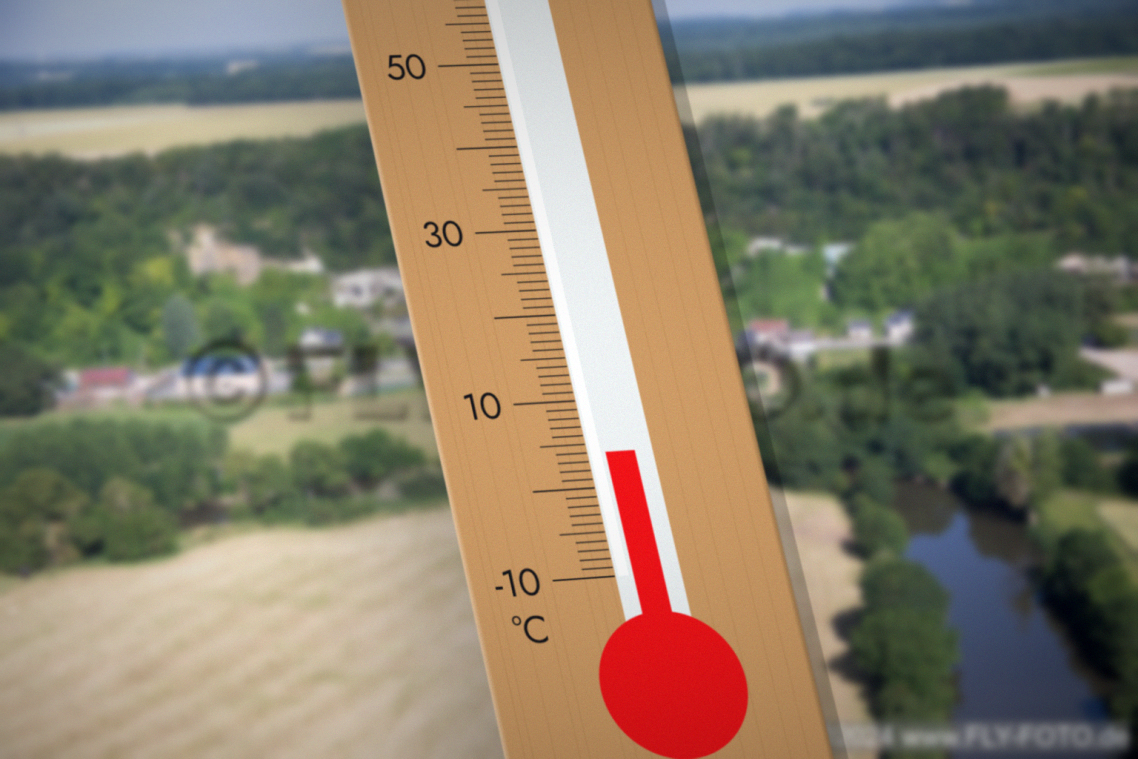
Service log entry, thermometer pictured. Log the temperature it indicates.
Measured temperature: 4 °C
